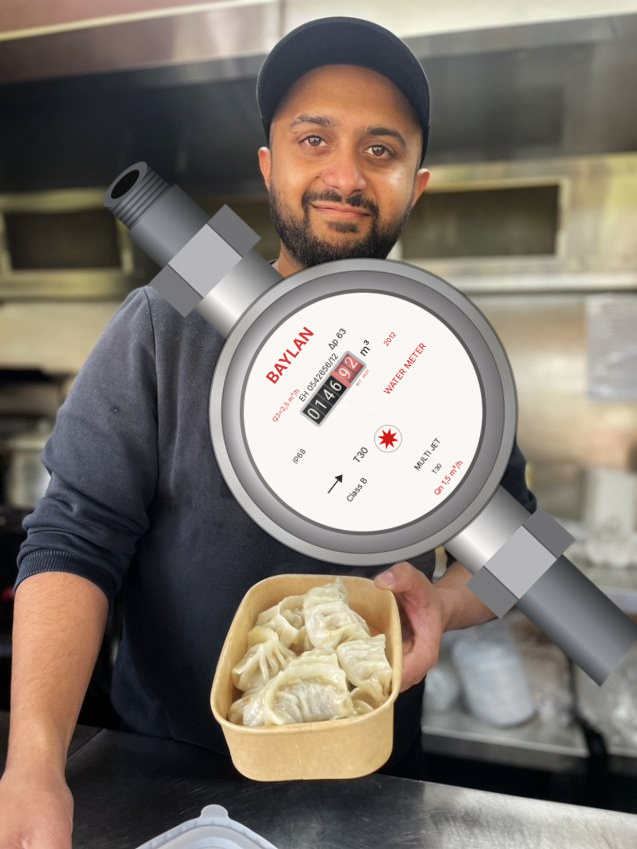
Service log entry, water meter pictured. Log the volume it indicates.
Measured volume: 146.92 m³
